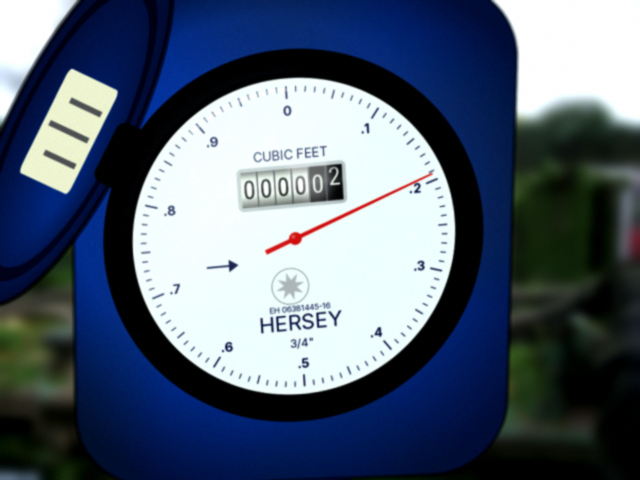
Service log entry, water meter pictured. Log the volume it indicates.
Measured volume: 2.19 ft³
